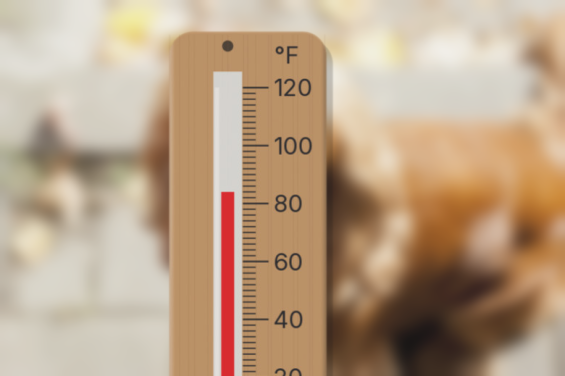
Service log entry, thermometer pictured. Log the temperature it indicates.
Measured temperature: 84 °F
